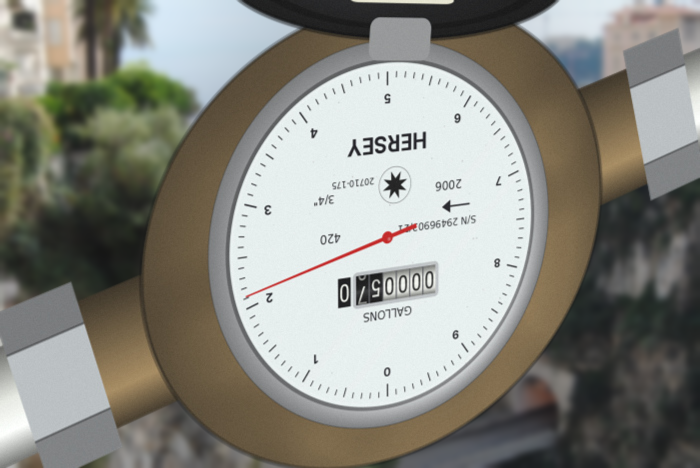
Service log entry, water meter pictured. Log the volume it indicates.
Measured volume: 572.1 gal
